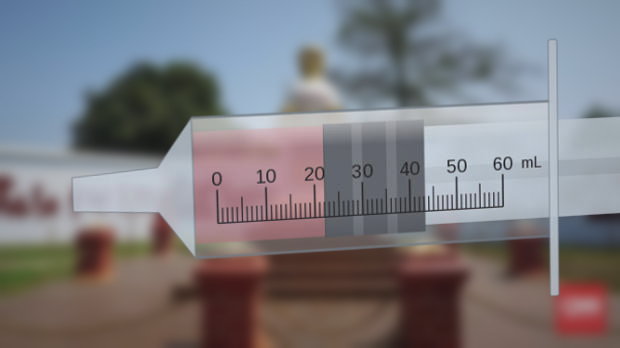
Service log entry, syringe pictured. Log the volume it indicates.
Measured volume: 22 mL
